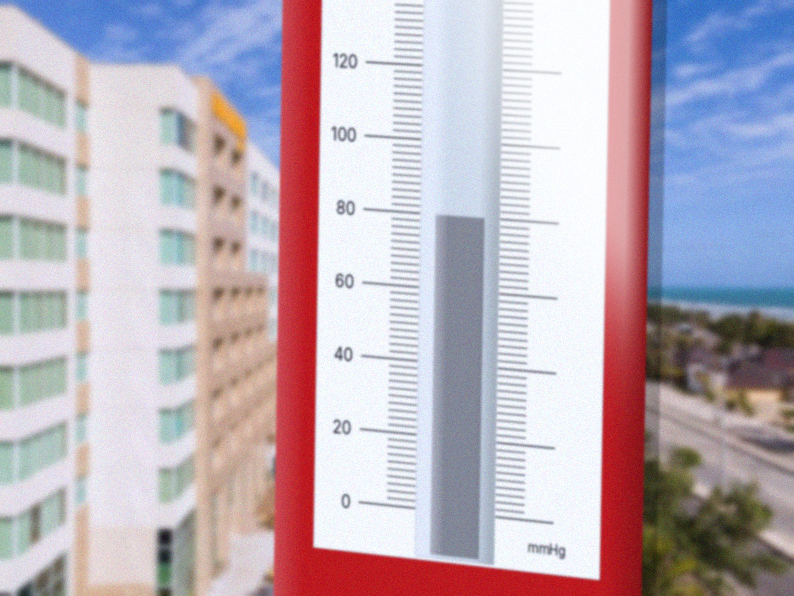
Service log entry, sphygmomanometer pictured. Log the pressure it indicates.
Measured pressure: 80 mmHg
